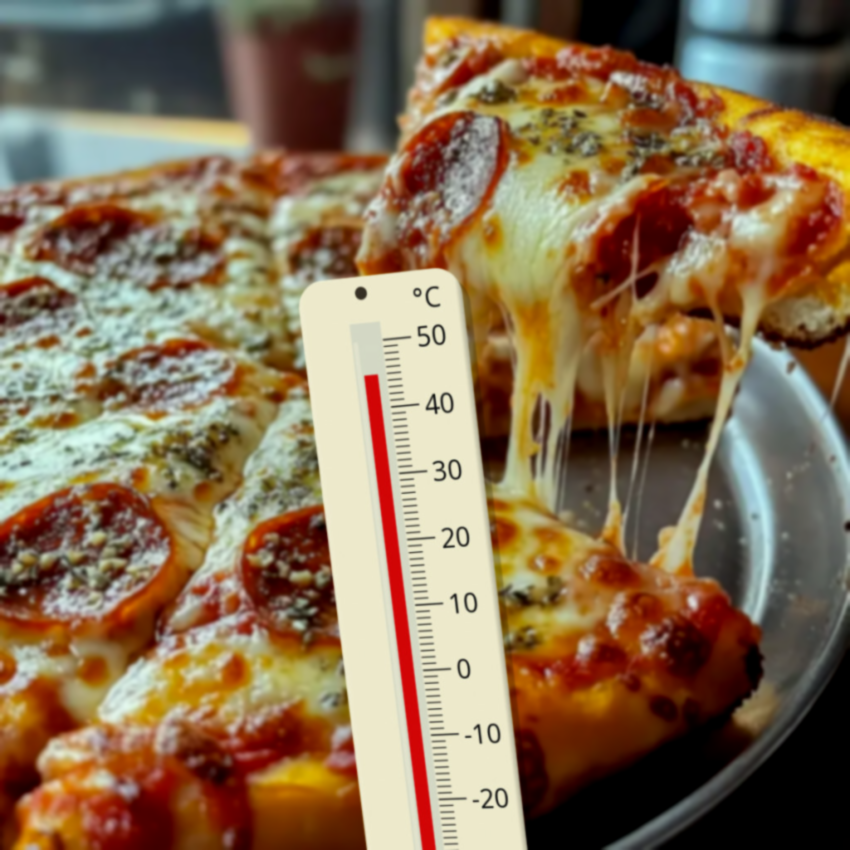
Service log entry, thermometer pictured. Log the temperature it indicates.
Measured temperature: 45 °C
